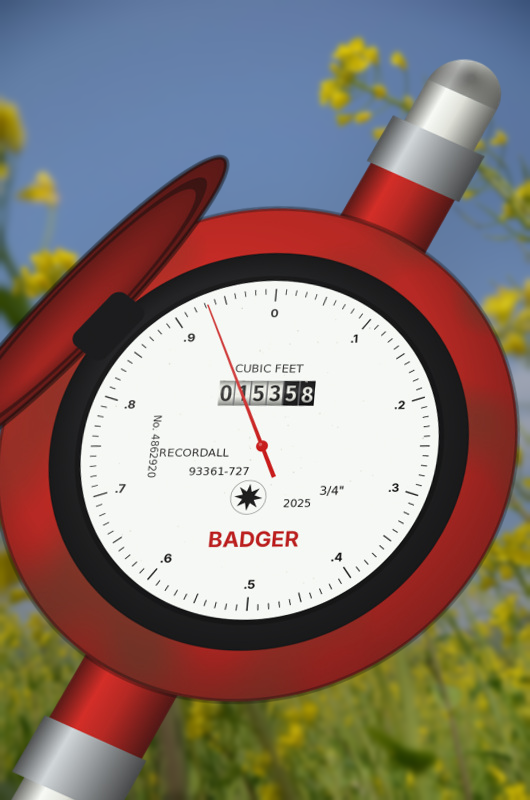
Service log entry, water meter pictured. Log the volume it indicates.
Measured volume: 15357.93 ft³
